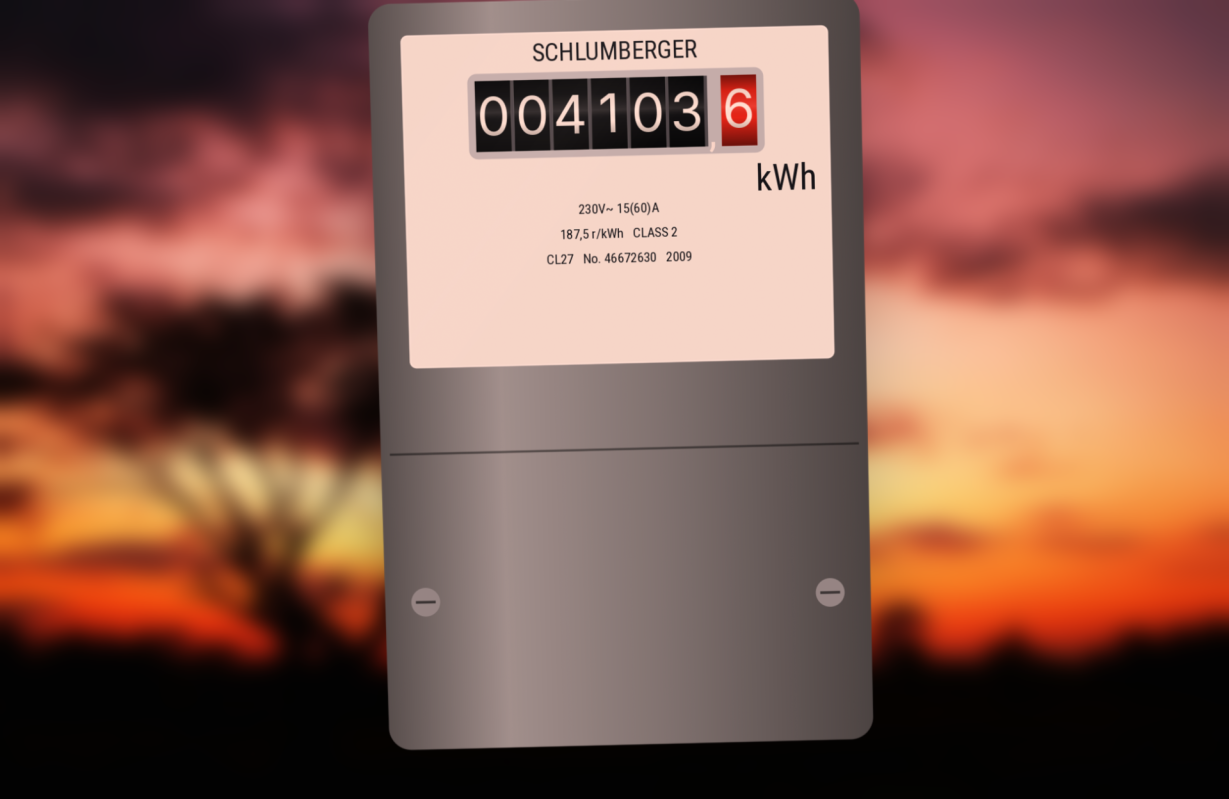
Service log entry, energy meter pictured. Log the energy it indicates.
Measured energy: 4103.6 kWh
